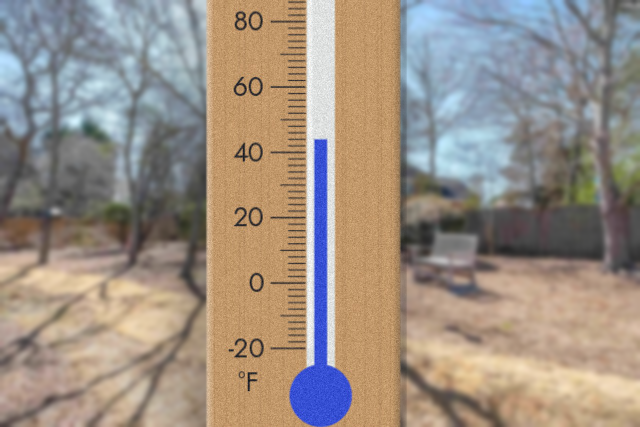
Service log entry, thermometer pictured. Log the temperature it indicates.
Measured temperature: 44 °F
